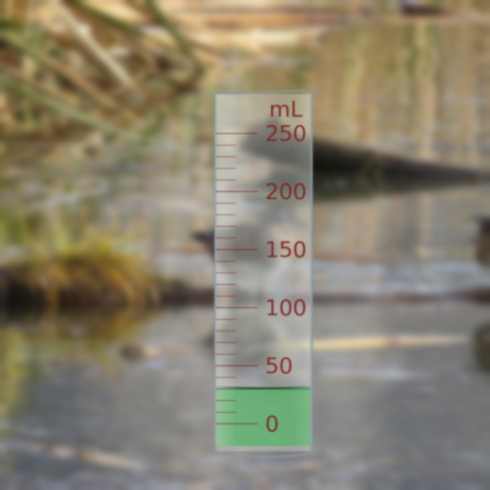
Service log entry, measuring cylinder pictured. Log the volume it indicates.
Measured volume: 30 mL
